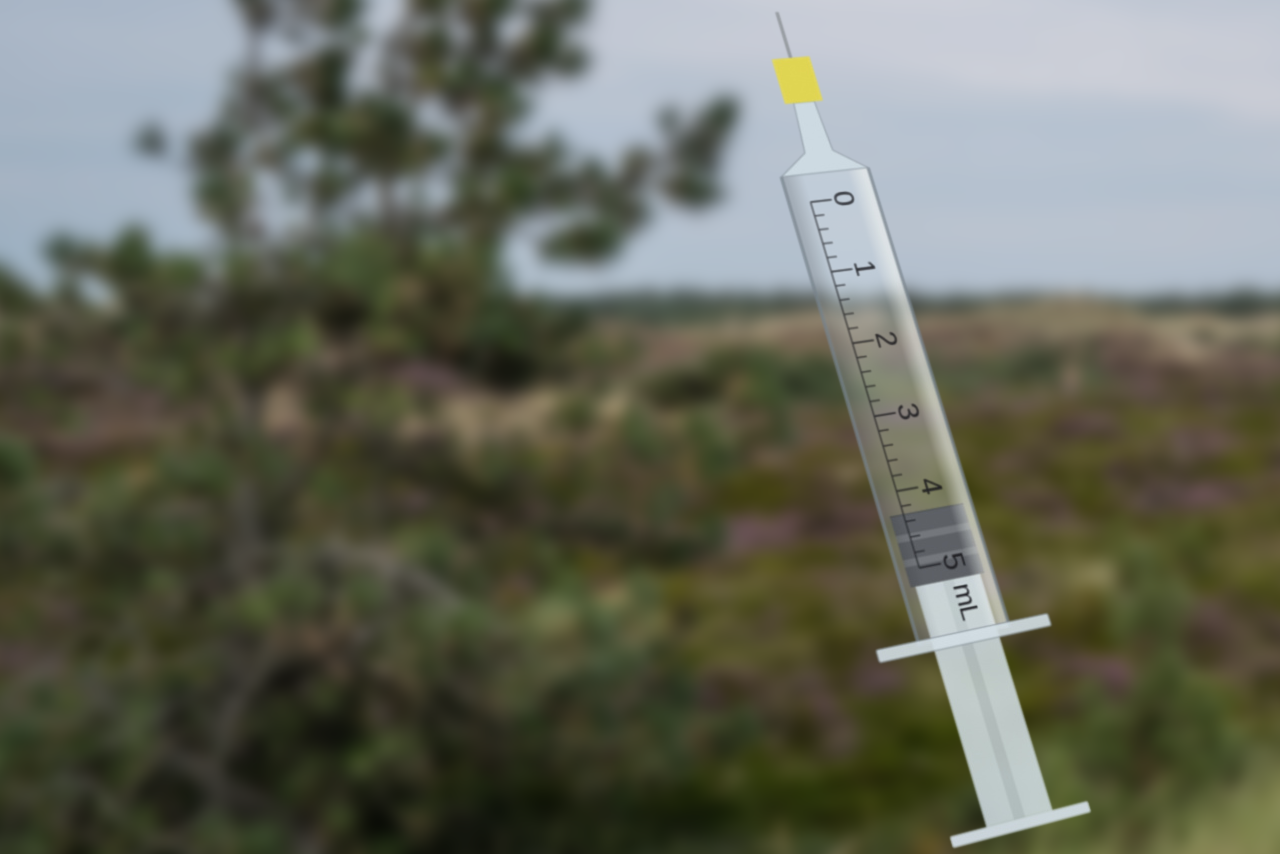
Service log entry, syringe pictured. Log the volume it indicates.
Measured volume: 4.3 mL
